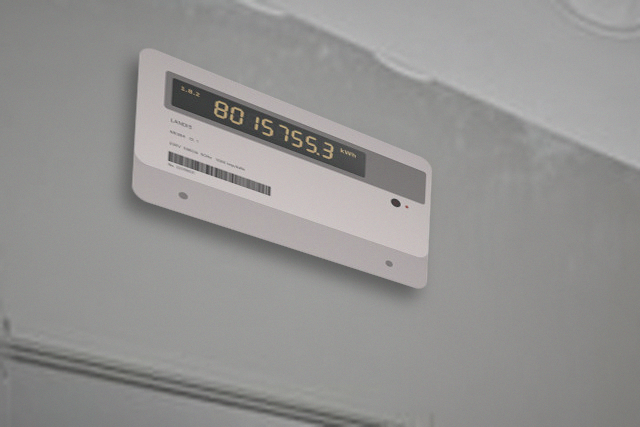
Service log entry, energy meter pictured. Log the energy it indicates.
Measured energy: 8015755.3 kWh
